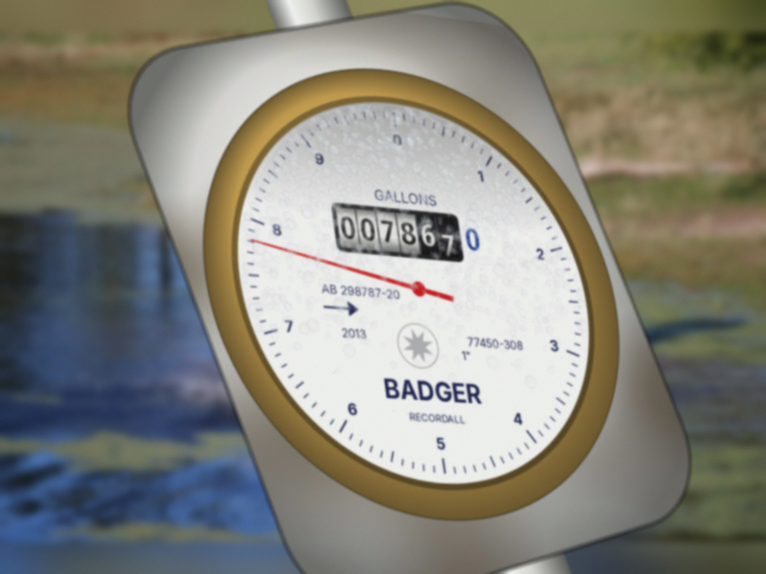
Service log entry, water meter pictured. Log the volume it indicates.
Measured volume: 78667.8 gal
